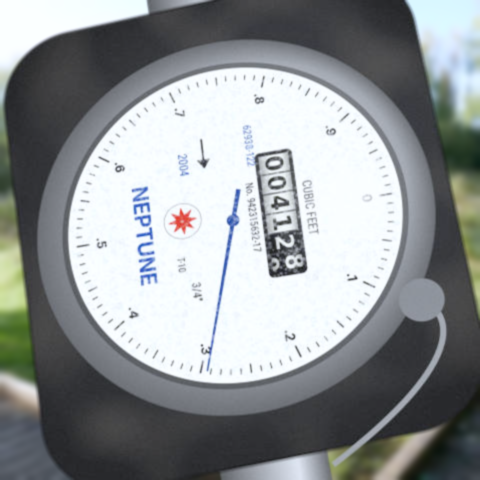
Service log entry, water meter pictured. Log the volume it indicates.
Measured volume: 4128.29 ft³
